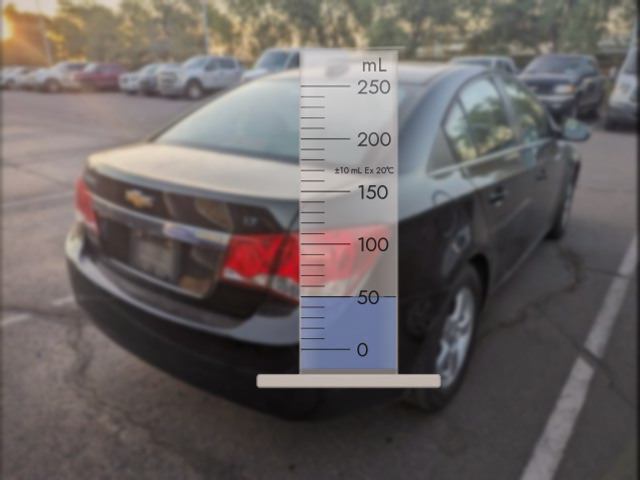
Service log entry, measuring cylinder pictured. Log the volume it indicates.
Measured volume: 50 mL
